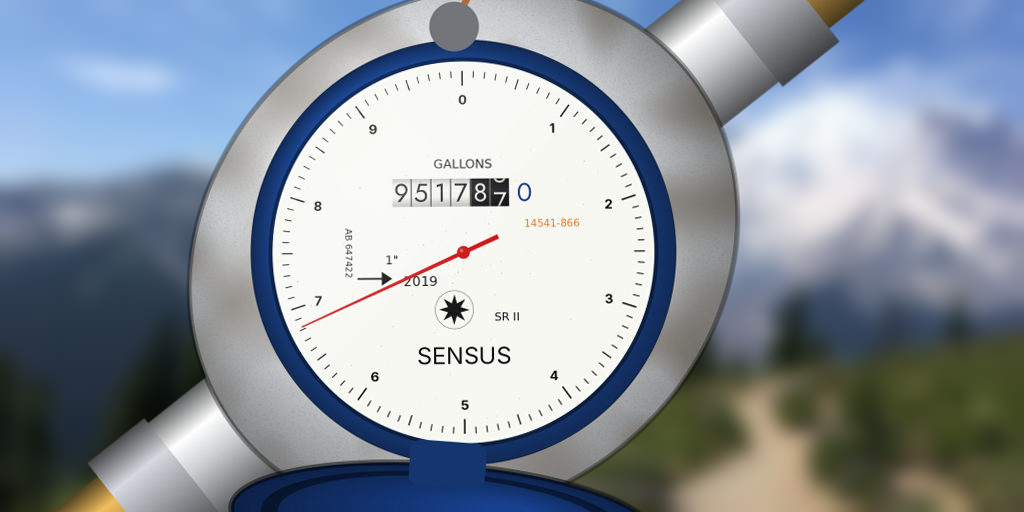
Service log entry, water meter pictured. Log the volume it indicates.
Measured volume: 9517866.8 gal
